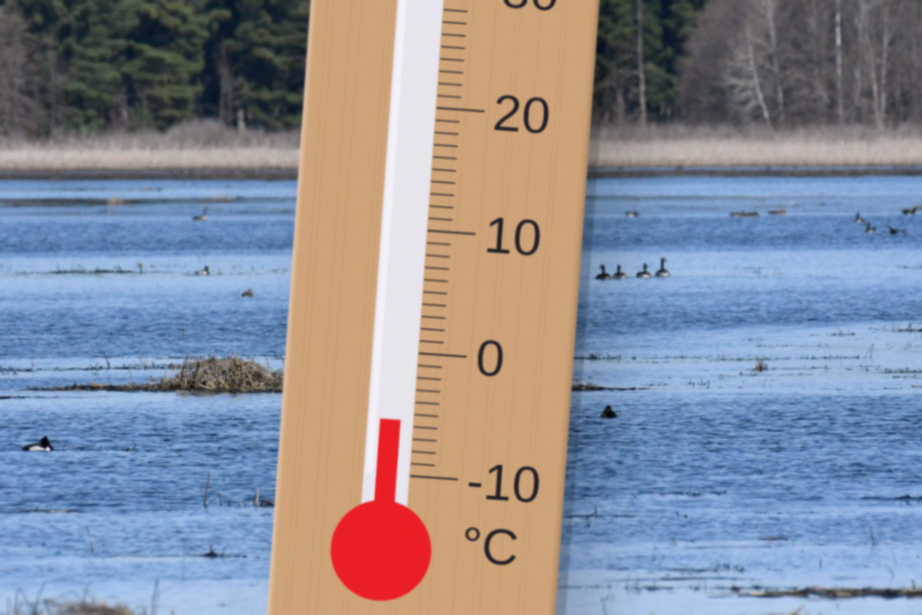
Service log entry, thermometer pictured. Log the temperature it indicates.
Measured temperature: -5.5 °C
